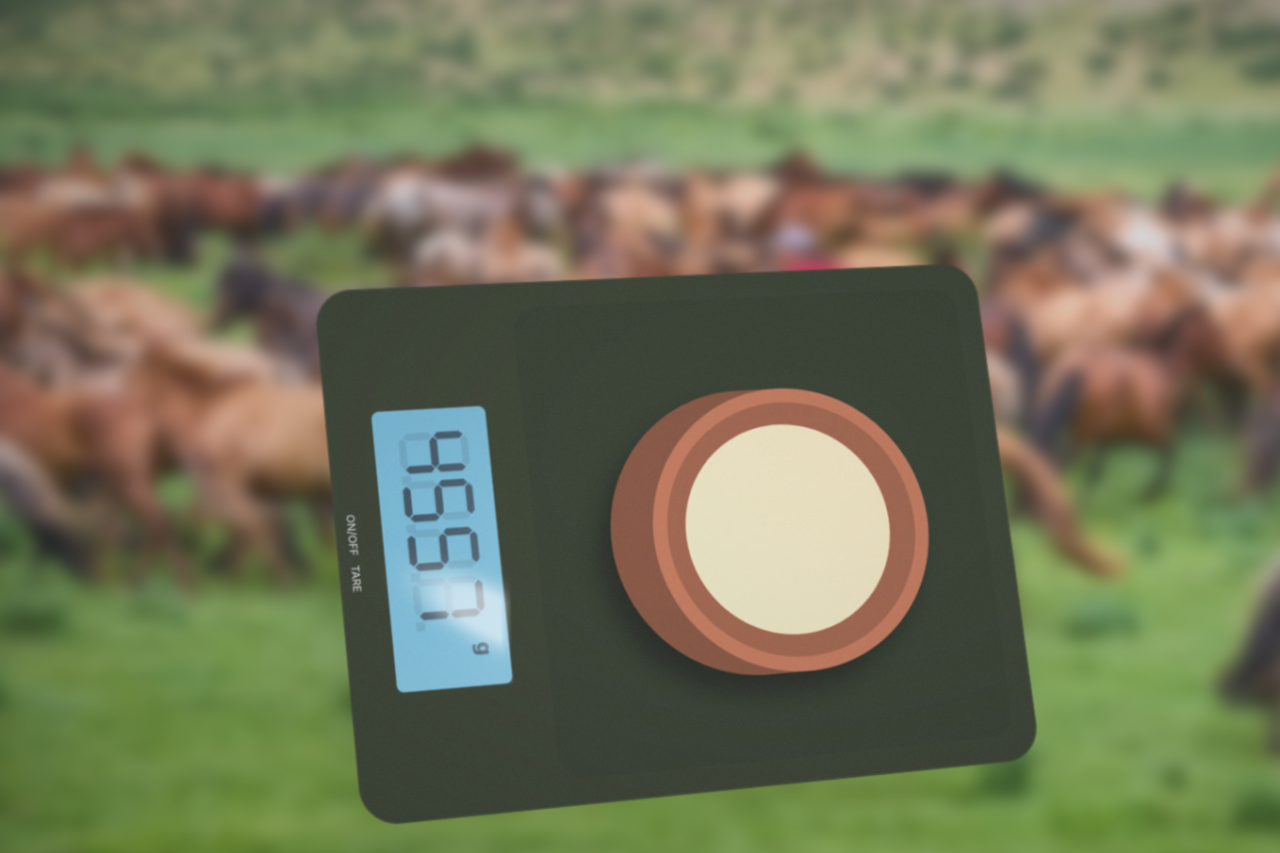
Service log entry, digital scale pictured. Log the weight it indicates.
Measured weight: 4557 g
